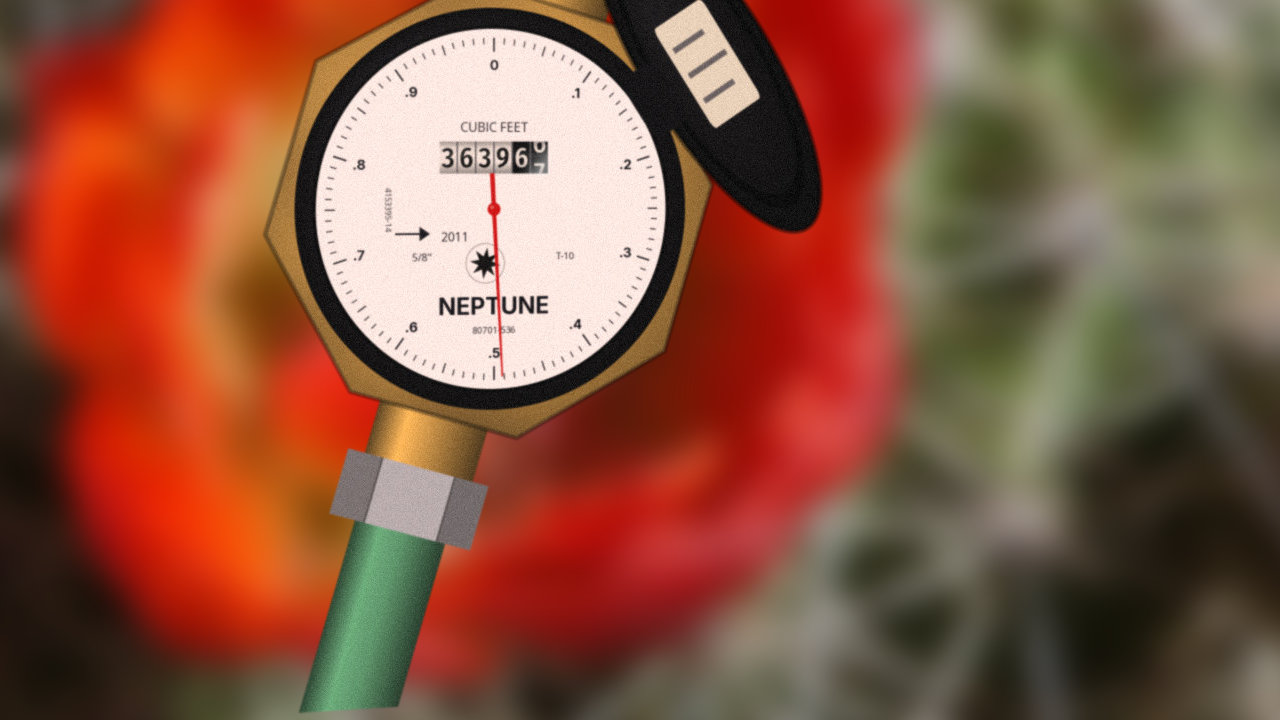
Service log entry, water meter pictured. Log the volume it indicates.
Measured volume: 363966.49 ft³
